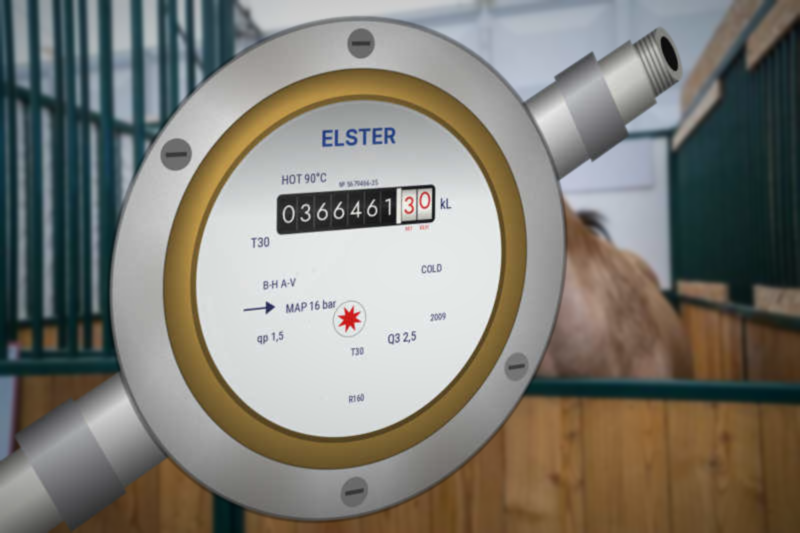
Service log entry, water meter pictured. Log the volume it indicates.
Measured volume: 366461.30 kL
